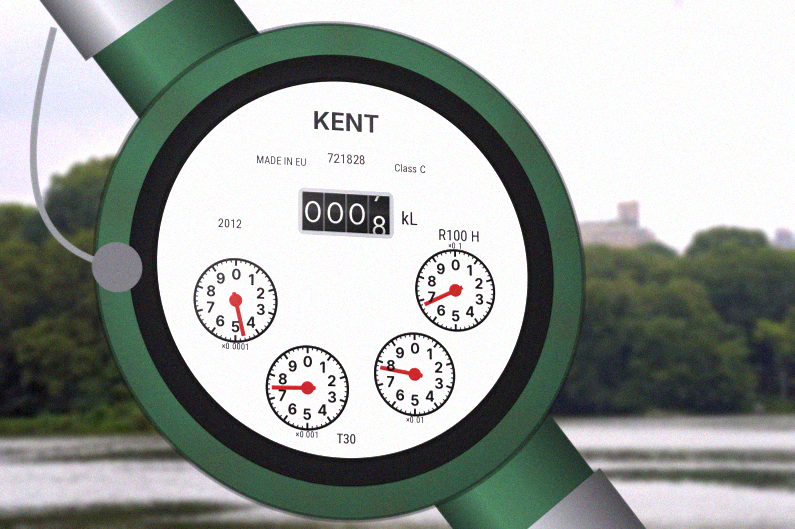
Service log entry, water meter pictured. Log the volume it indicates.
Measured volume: 7.6774 kL
